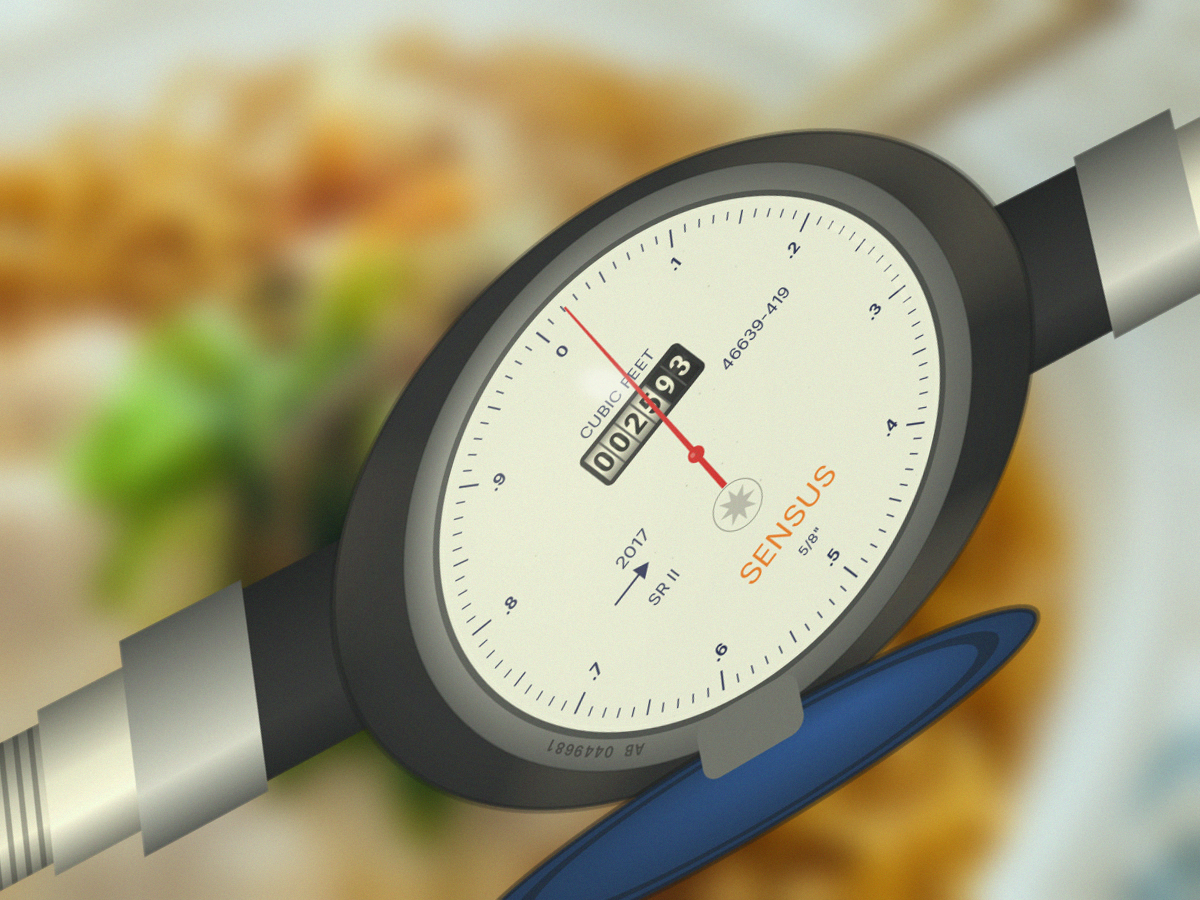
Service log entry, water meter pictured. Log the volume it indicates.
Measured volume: 2593.02 ft³
